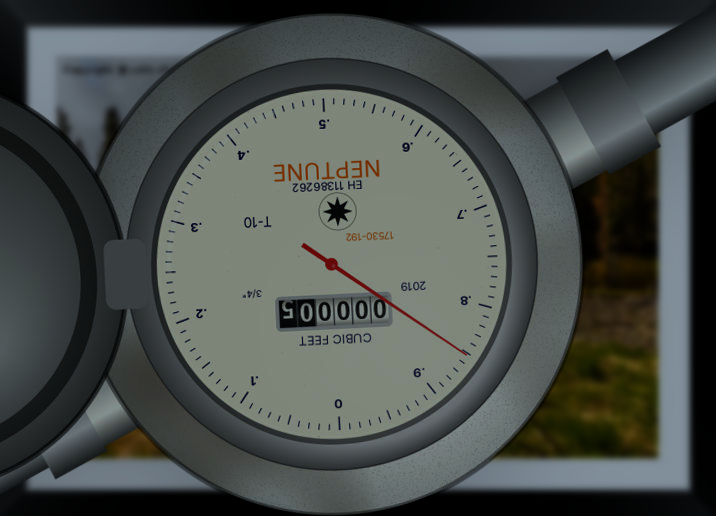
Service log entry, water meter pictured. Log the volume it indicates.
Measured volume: 4.85 ft³
